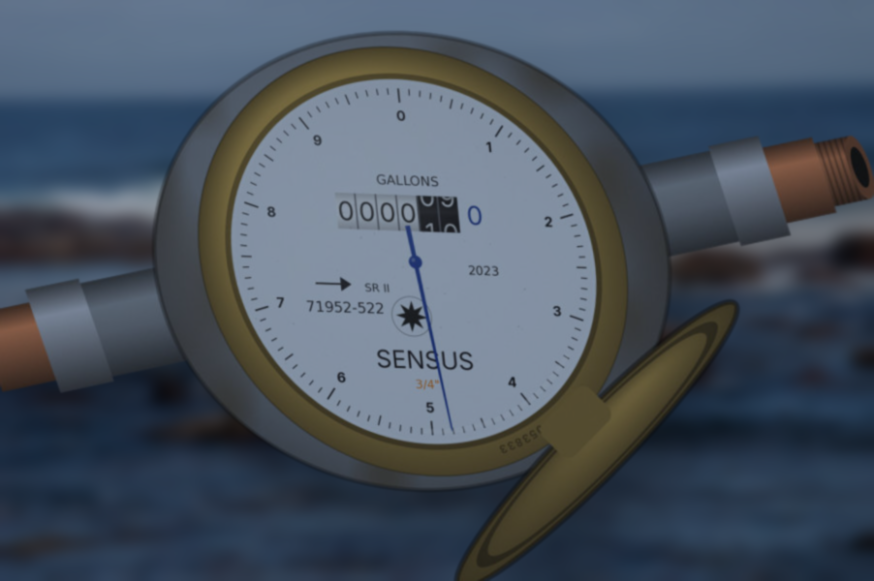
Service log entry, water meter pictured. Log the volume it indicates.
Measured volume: 94.8 gal
